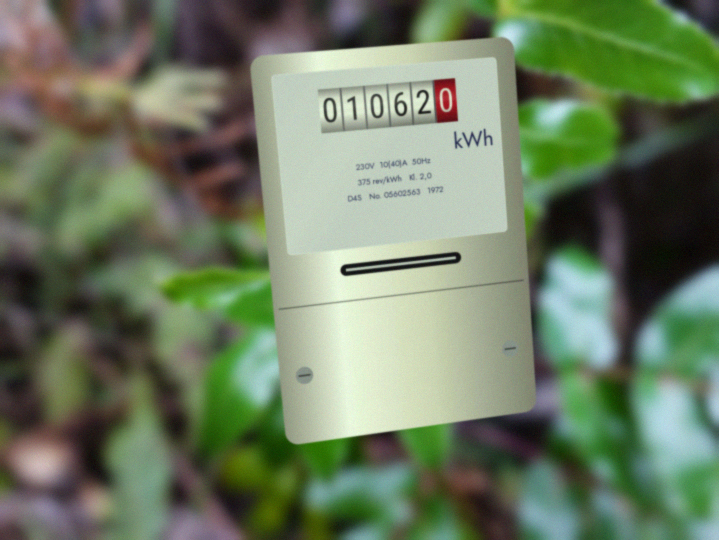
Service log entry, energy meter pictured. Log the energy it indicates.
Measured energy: 1062.0 kWh
